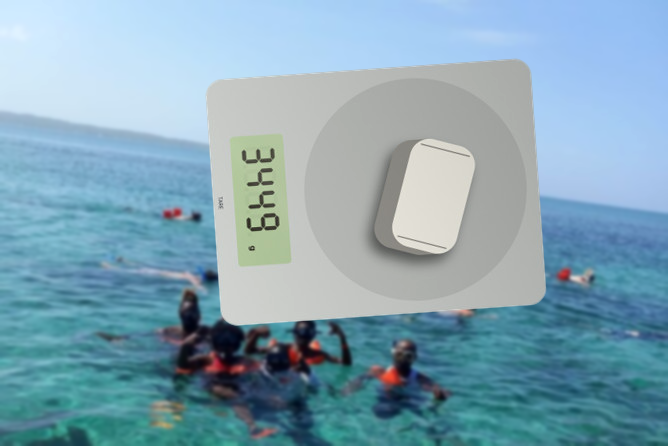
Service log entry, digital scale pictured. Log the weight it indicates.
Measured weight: 3449 g
